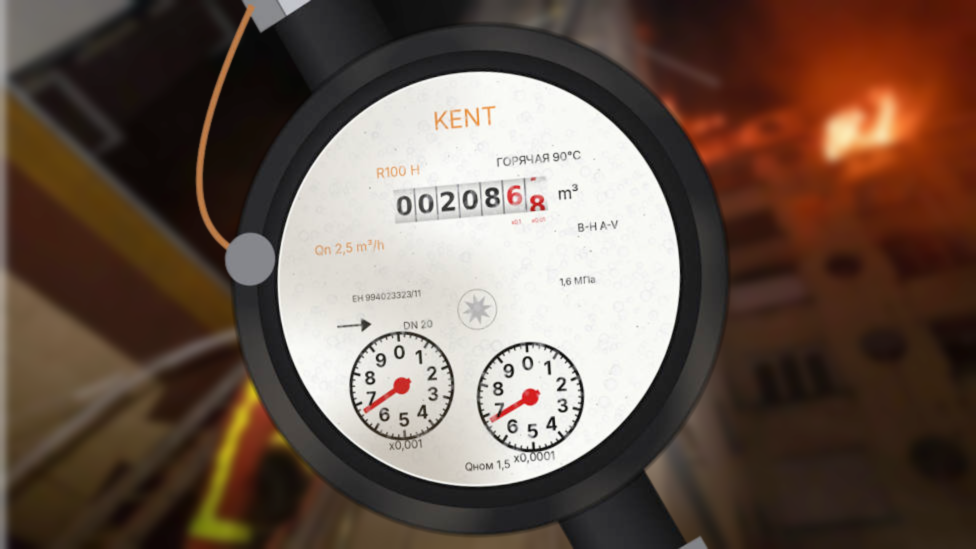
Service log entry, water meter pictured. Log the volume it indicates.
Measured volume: 208.6766 m³
